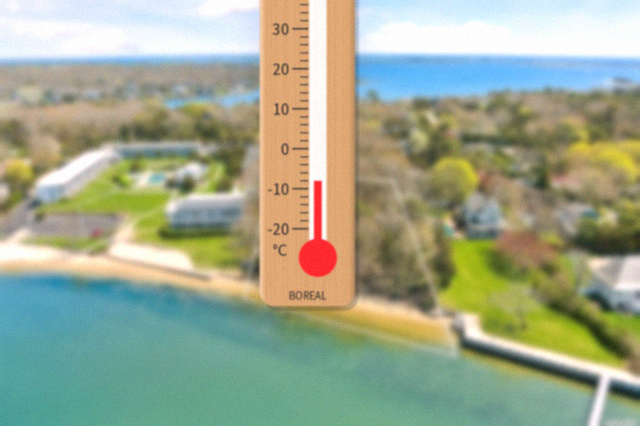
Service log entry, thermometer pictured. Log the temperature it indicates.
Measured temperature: -8 °C
